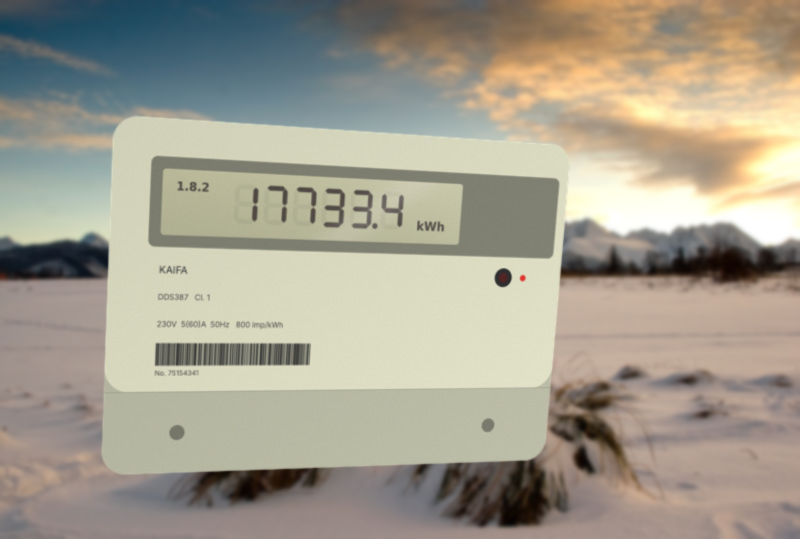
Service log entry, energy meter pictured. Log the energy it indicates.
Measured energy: 17733.4 kWh
